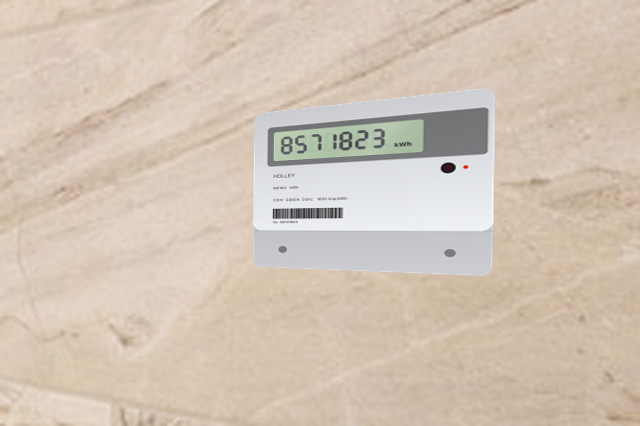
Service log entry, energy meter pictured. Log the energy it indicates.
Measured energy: 8571823 kWh
